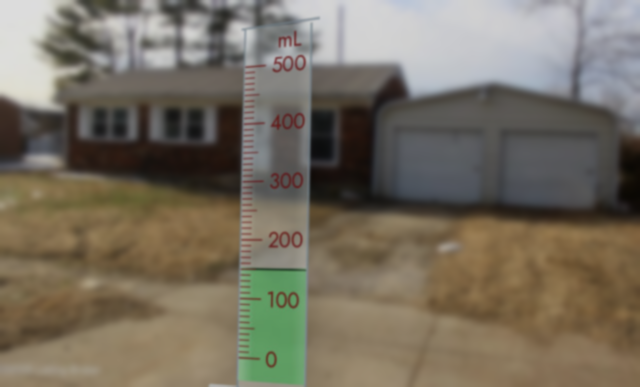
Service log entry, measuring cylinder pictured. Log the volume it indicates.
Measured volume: 150 mL
